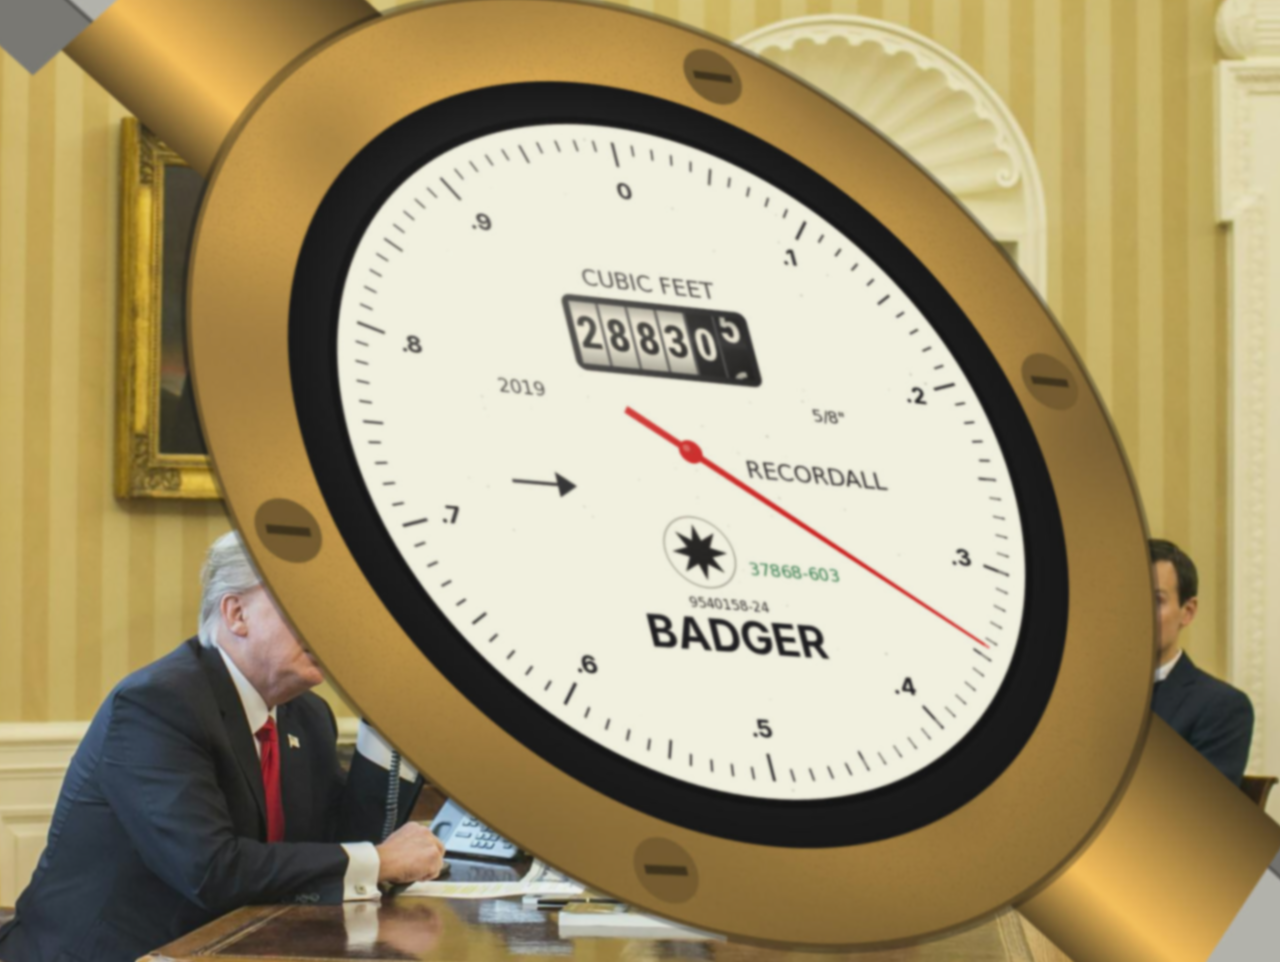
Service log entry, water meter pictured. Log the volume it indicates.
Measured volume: 288305.34 ft³
